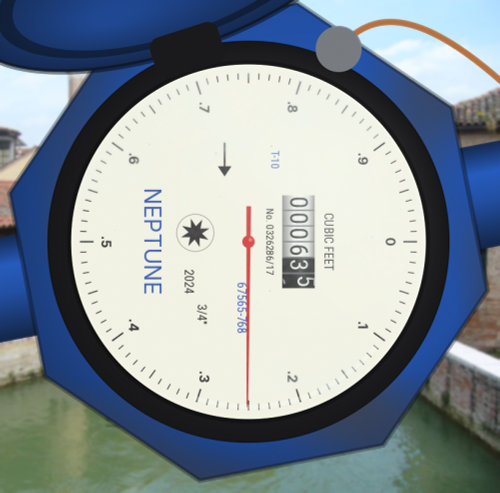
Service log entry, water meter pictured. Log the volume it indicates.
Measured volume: 635.25 ft³
